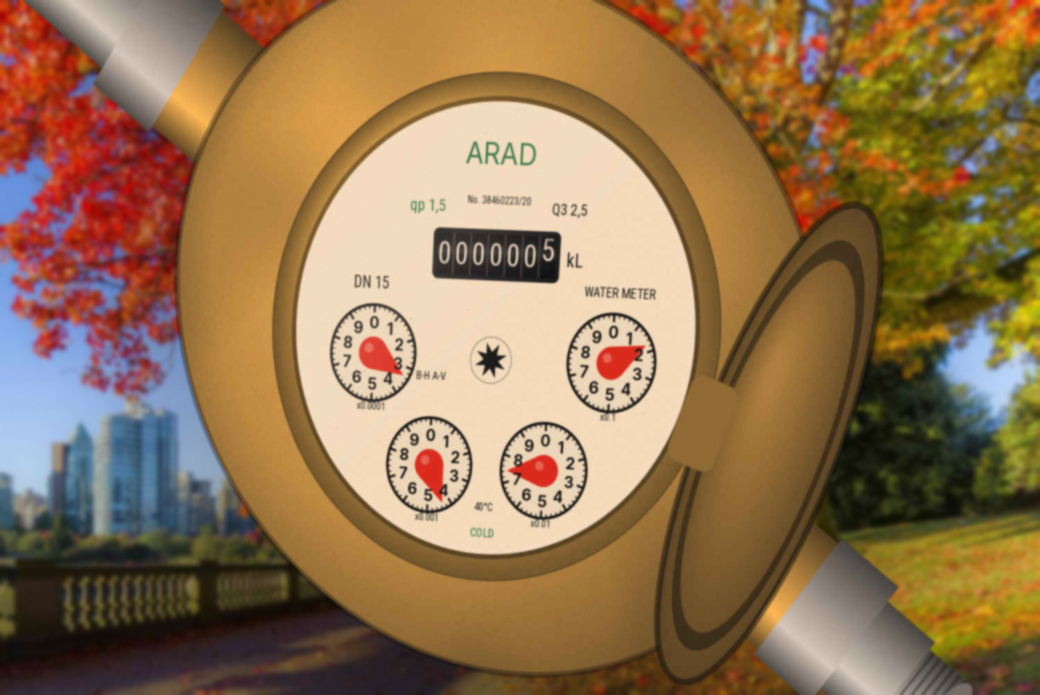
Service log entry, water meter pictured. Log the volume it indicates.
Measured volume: 5.1743 kL
